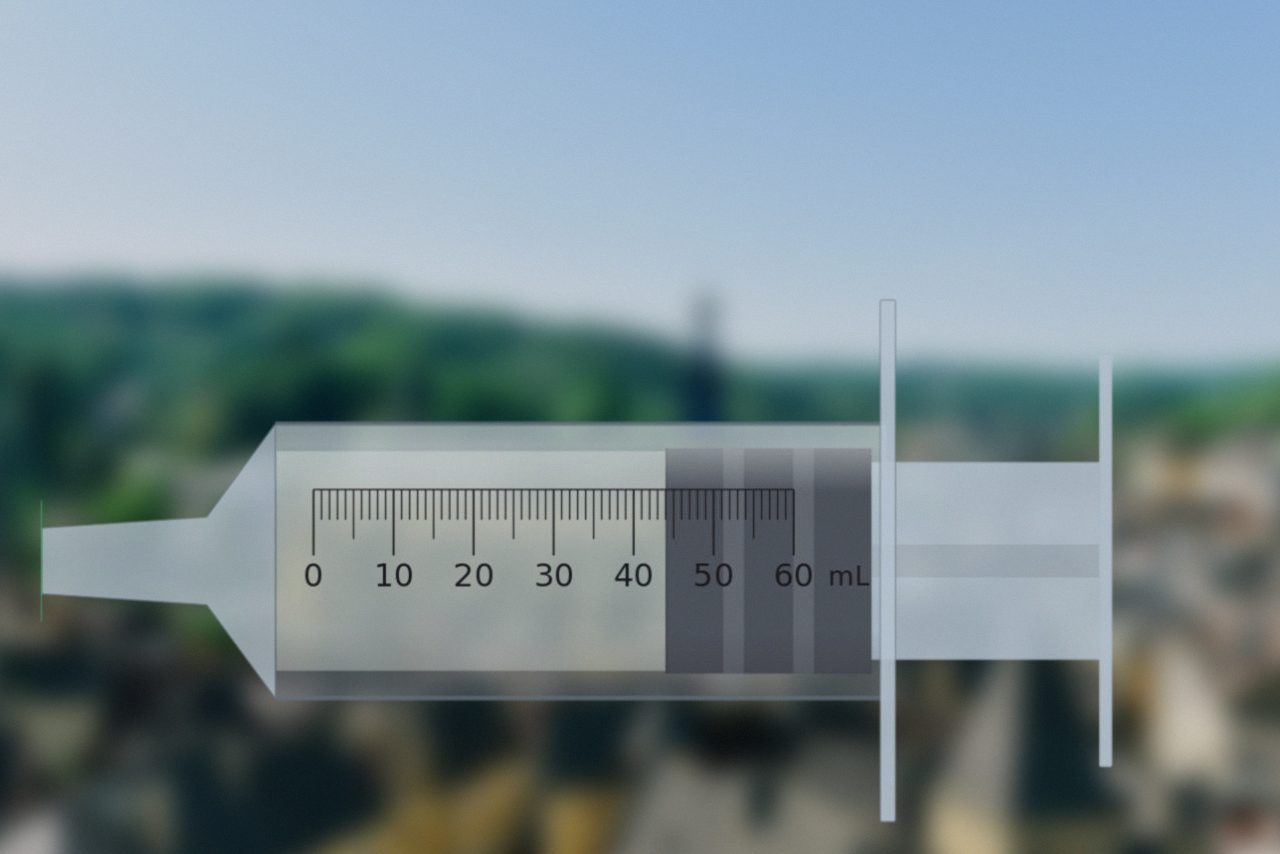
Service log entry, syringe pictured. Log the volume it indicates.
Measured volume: 44 mL
